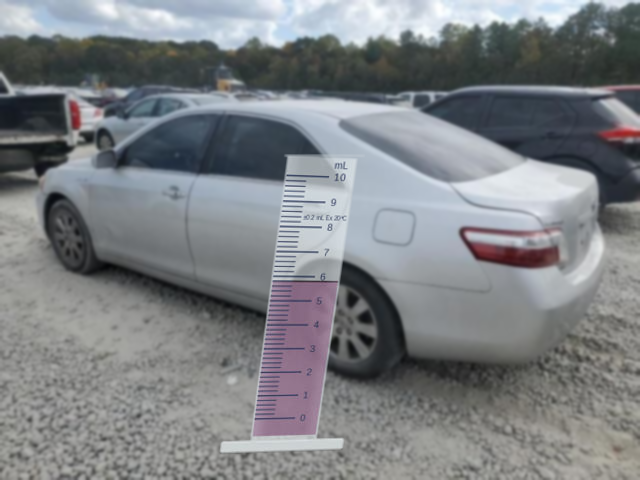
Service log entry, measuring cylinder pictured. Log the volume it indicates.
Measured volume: 5.8 mL
